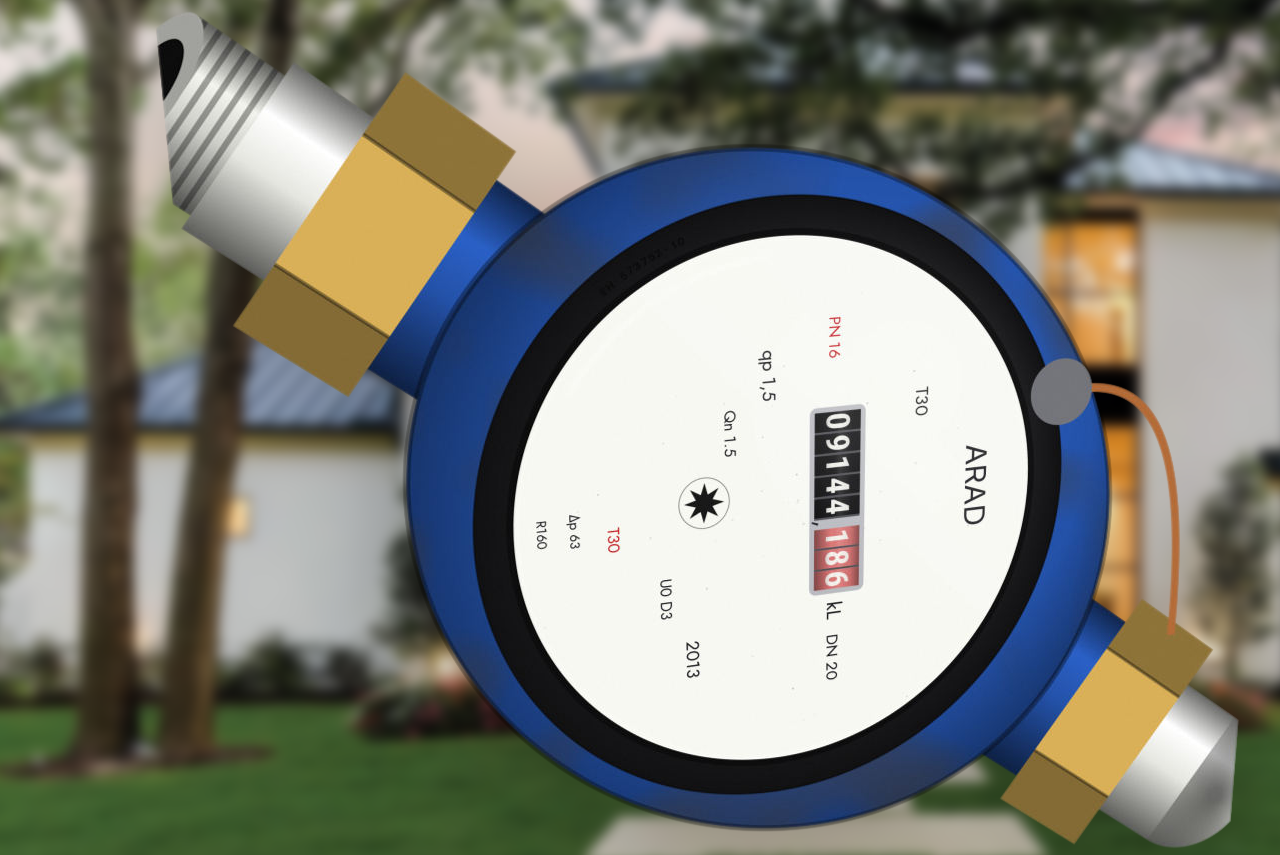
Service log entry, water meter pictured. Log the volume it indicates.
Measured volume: 9144.186 kL
